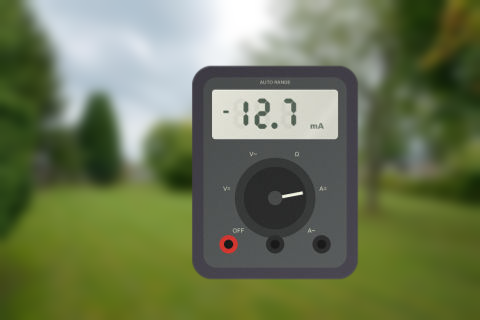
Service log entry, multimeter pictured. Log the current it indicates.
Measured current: -12.7 mA
